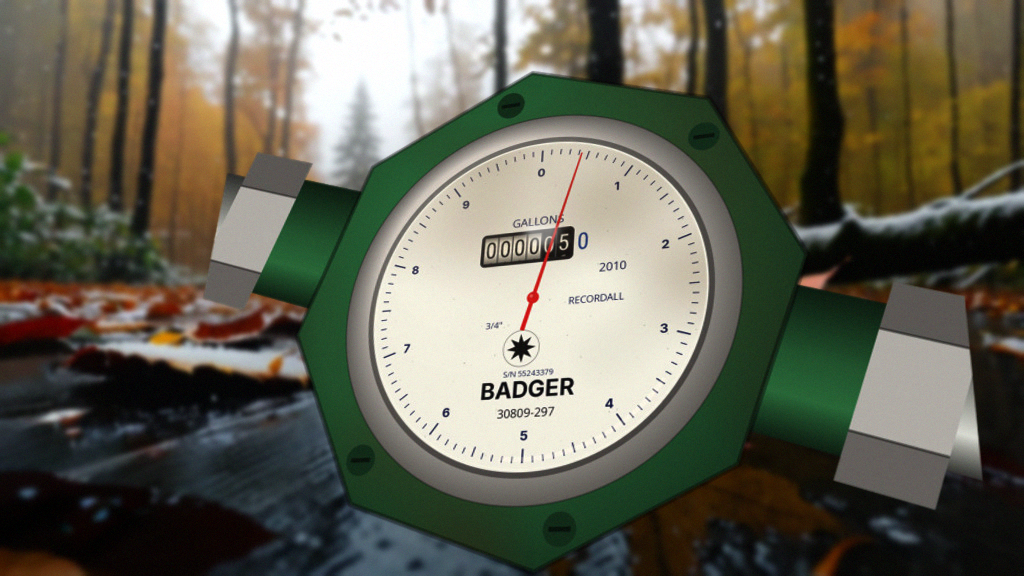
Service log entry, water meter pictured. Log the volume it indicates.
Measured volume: 50.4 gal
